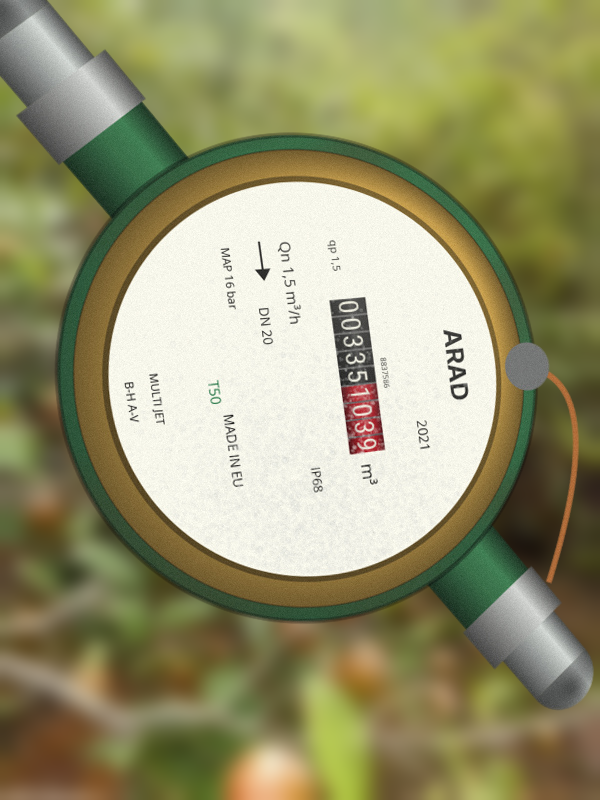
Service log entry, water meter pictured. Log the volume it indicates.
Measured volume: 335.1039 m³
